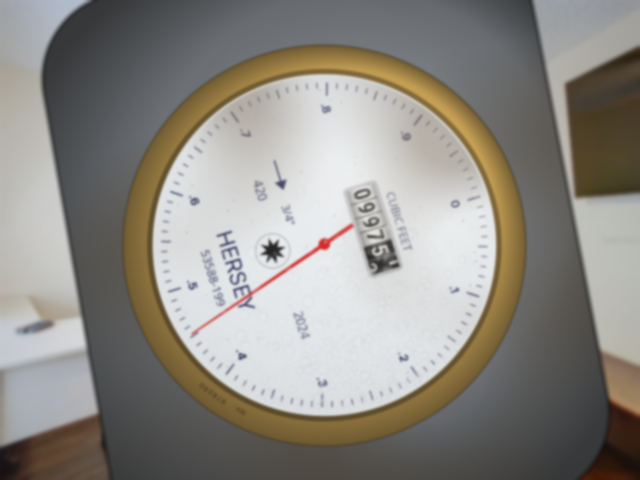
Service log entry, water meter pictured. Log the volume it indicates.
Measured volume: 99751.45 ft³
